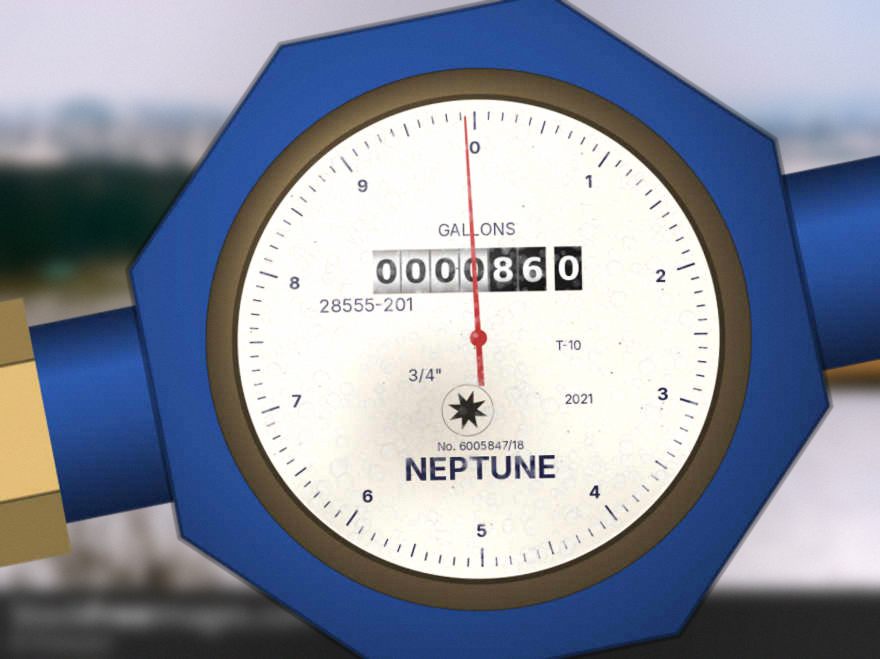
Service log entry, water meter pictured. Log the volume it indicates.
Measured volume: 859.9 gal
